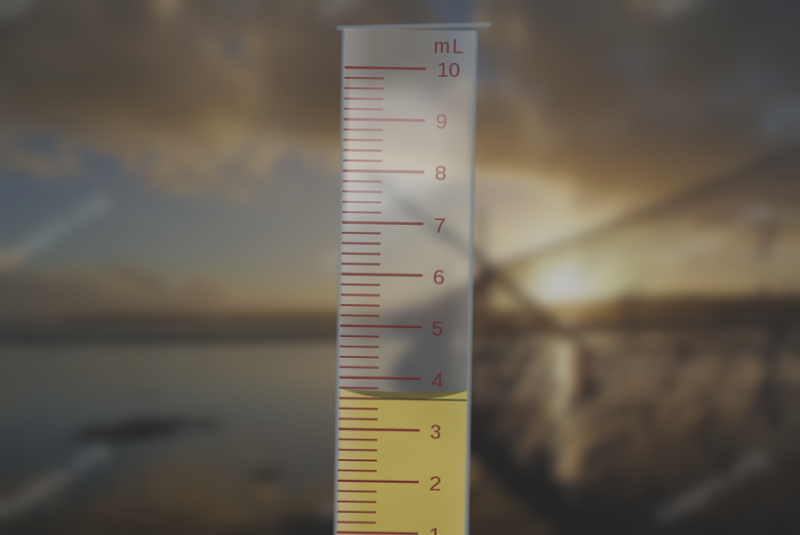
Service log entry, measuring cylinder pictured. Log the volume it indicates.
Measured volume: 3.6 mL
